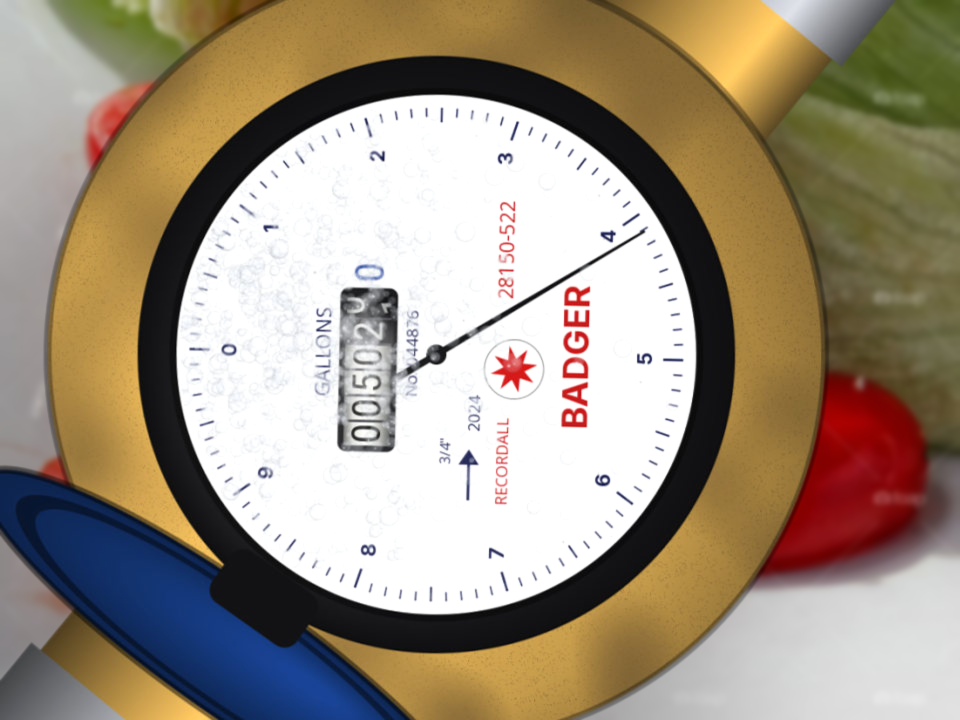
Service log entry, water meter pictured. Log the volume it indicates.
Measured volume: 50204.1 gal
